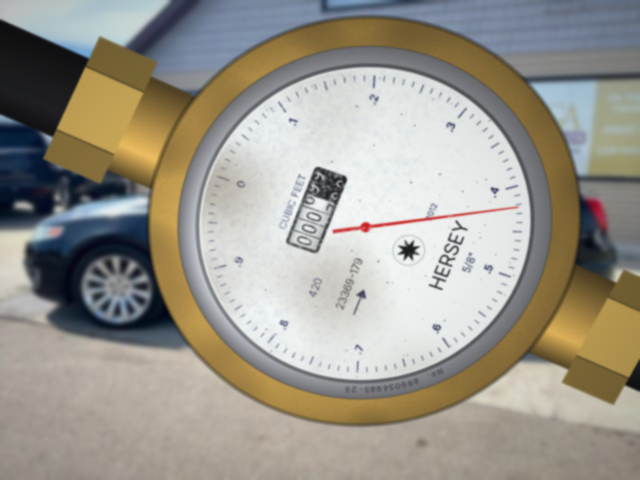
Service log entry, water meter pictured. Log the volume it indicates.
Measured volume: 699.42 ft³
